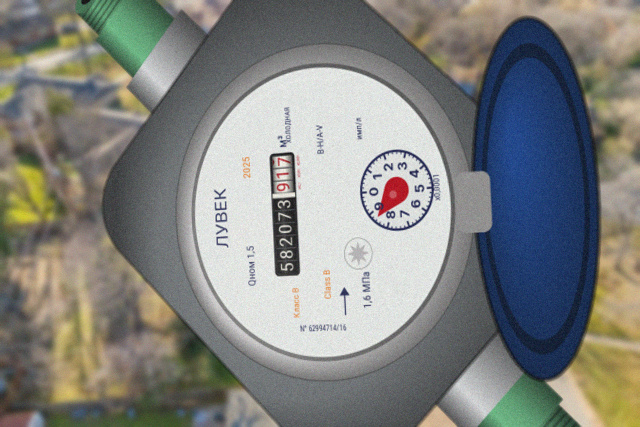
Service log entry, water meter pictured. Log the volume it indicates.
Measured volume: 582073.9168 m³
